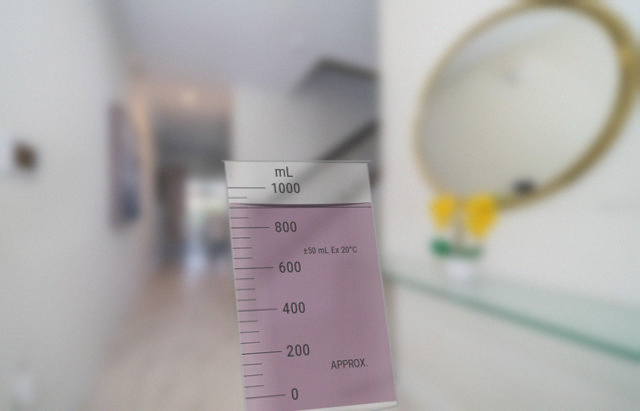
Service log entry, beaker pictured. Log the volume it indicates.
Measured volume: 900 mL
